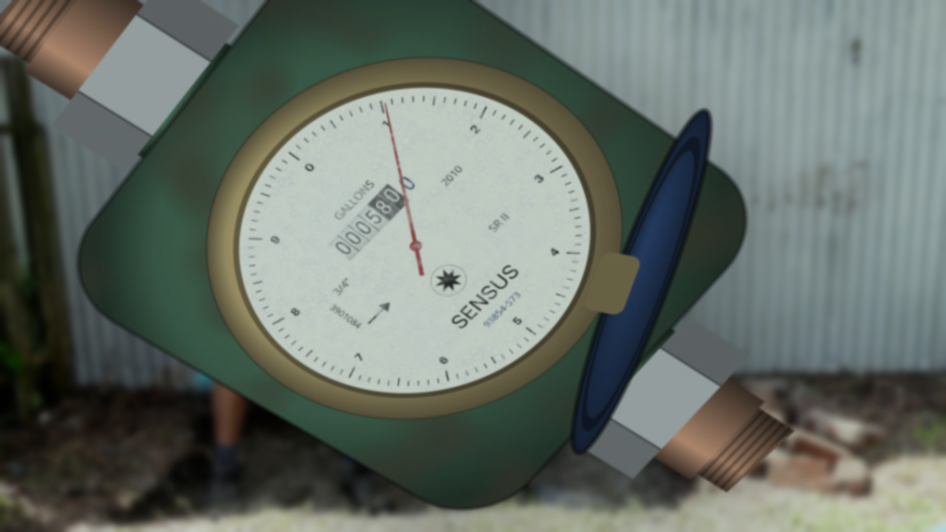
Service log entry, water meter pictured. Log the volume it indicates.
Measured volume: 5801.0 gal
